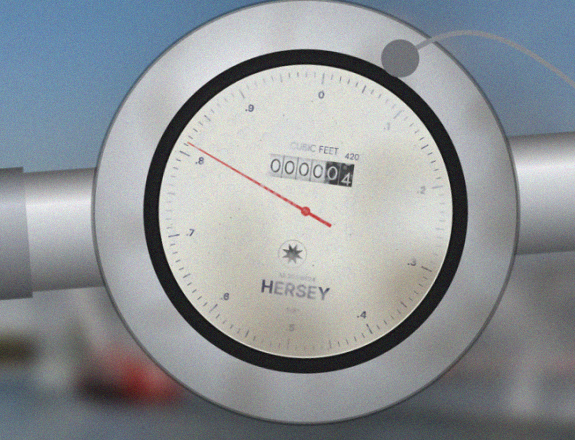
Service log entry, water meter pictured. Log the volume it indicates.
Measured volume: 3.81 ft³
